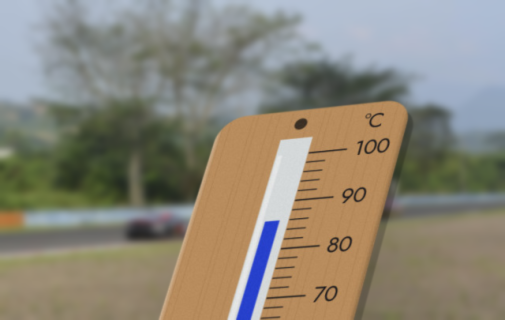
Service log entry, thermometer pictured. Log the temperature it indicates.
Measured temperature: 86 °C
